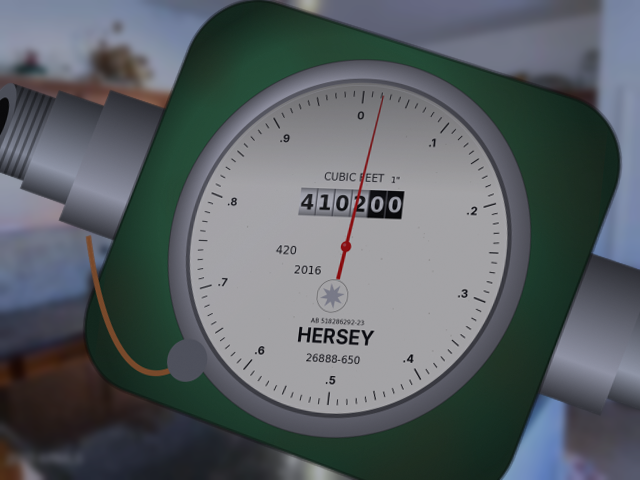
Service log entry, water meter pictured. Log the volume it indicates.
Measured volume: 410200.02 ft³
